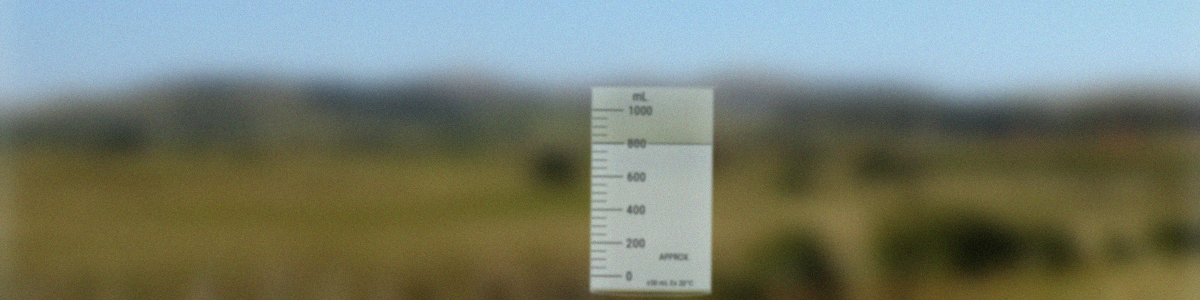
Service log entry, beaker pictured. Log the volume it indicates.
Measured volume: 800 mL
